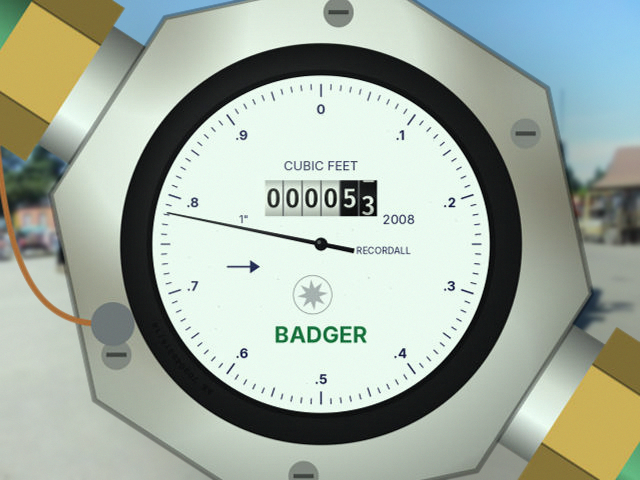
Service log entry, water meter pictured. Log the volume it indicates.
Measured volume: 52.78 ft³
